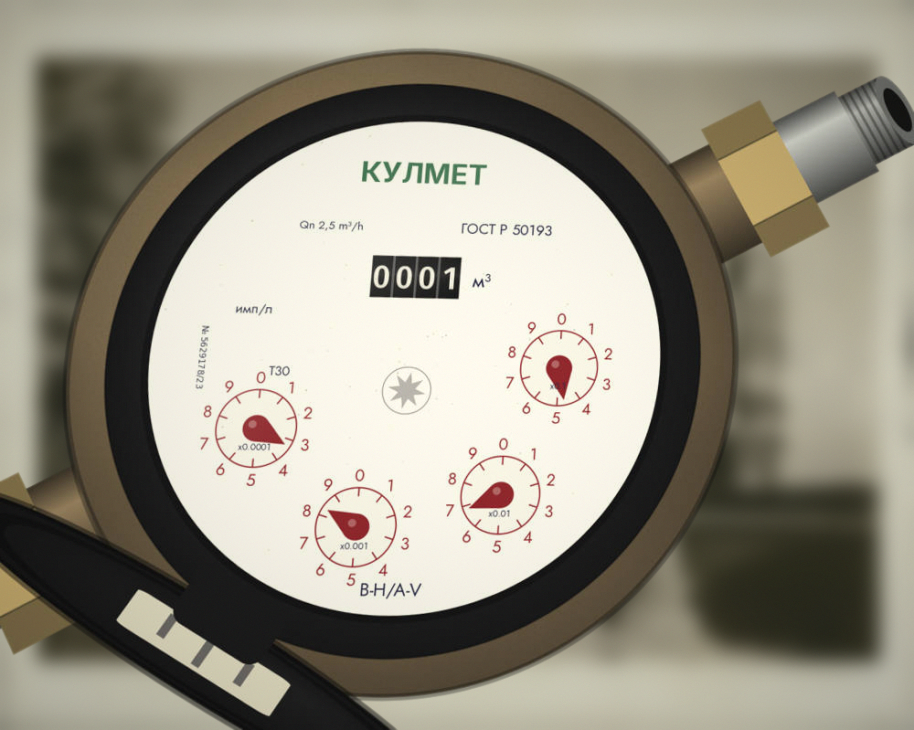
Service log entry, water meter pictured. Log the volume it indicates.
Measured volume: 1.4683 m³
